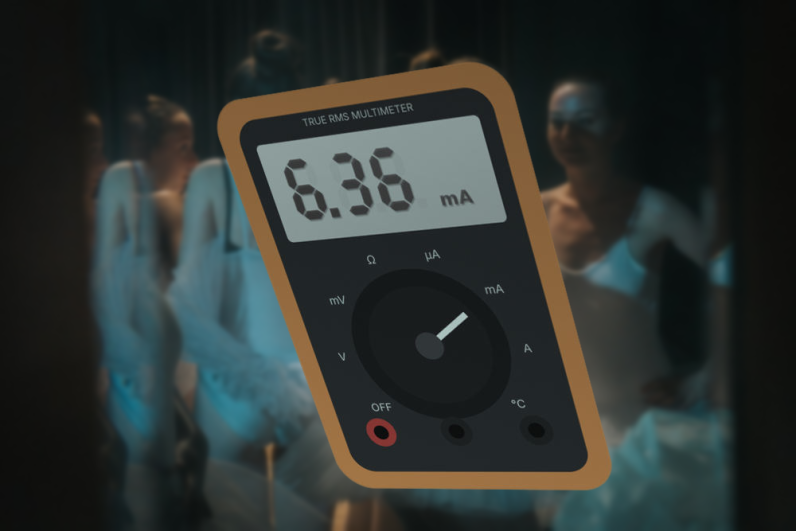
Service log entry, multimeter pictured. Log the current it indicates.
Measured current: 6.36 mA
